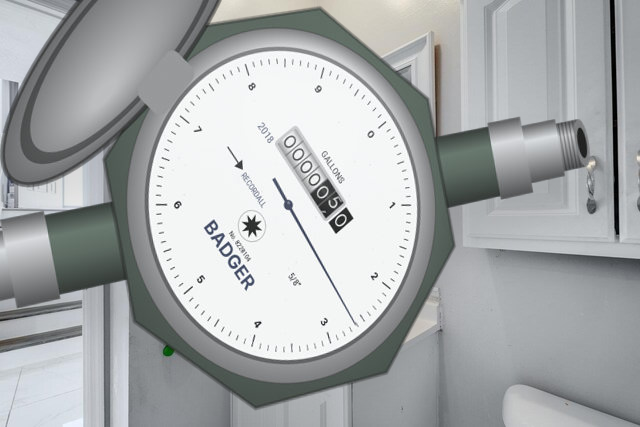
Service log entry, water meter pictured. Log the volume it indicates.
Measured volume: 52.6 gal
